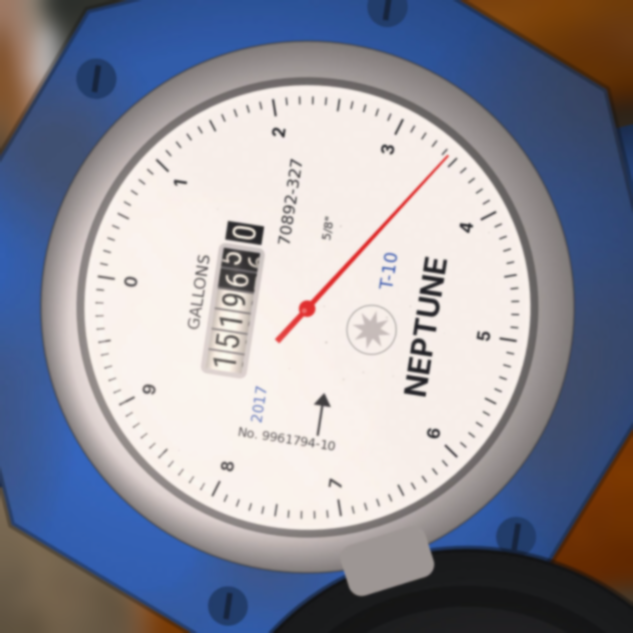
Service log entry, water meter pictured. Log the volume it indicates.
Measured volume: 1519653.4 gal
